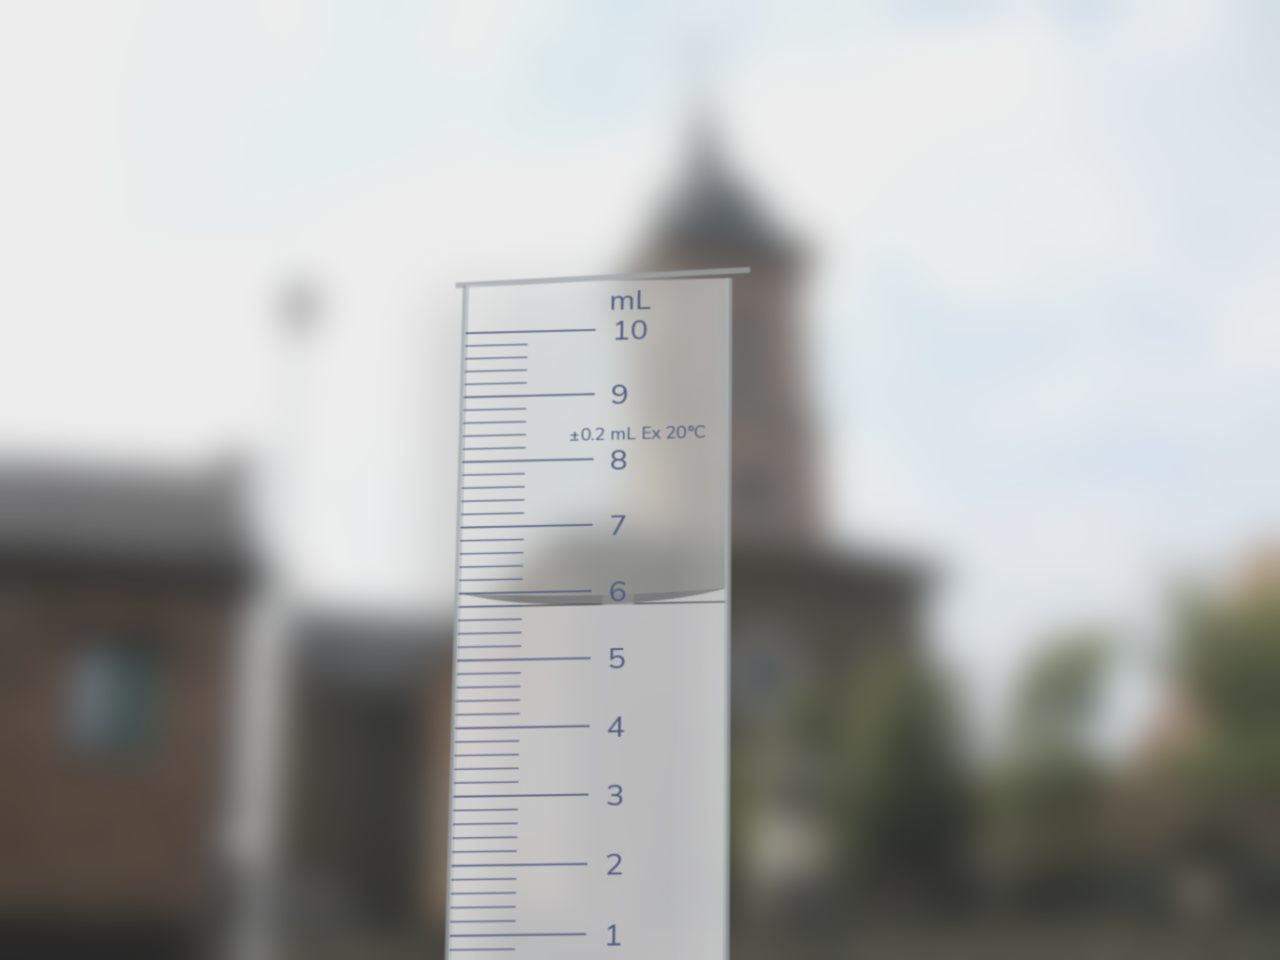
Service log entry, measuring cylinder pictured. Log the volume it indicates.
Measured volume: 5.8 mL
